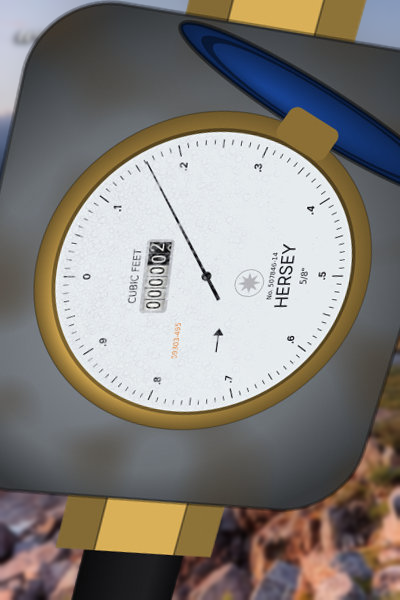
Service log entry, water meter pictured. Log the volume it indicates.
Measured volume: 2.16 ft³
